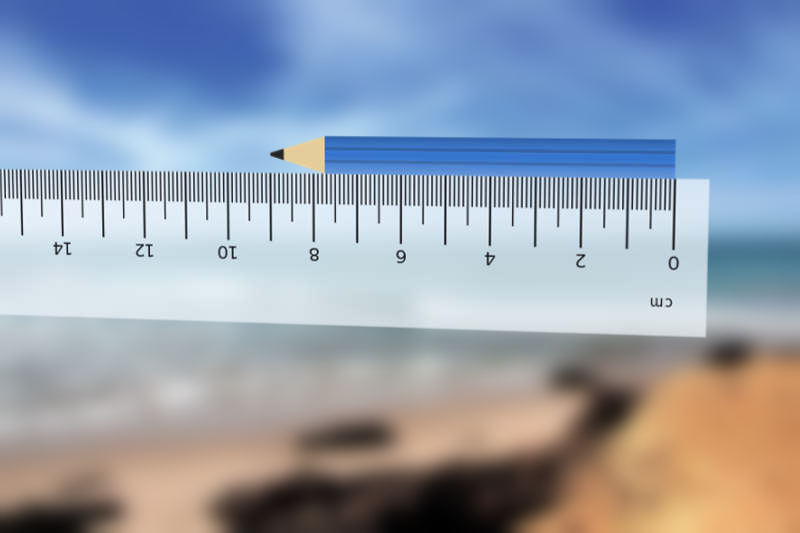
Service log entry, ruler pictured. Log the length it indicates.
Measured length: 9 cm
